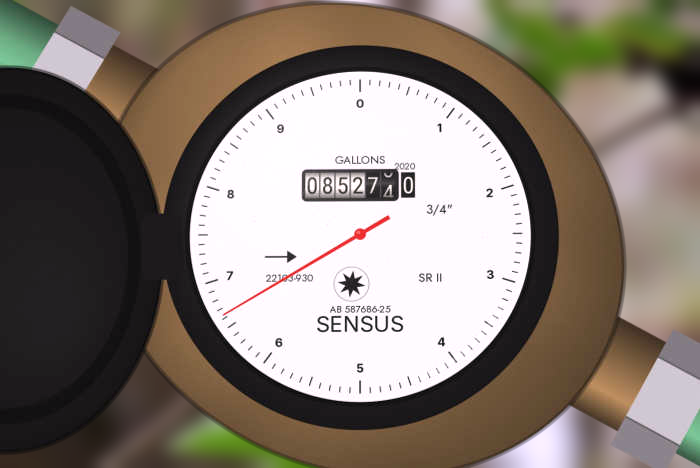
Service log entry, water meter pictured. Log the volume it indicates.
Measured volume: 852736.6 gal
